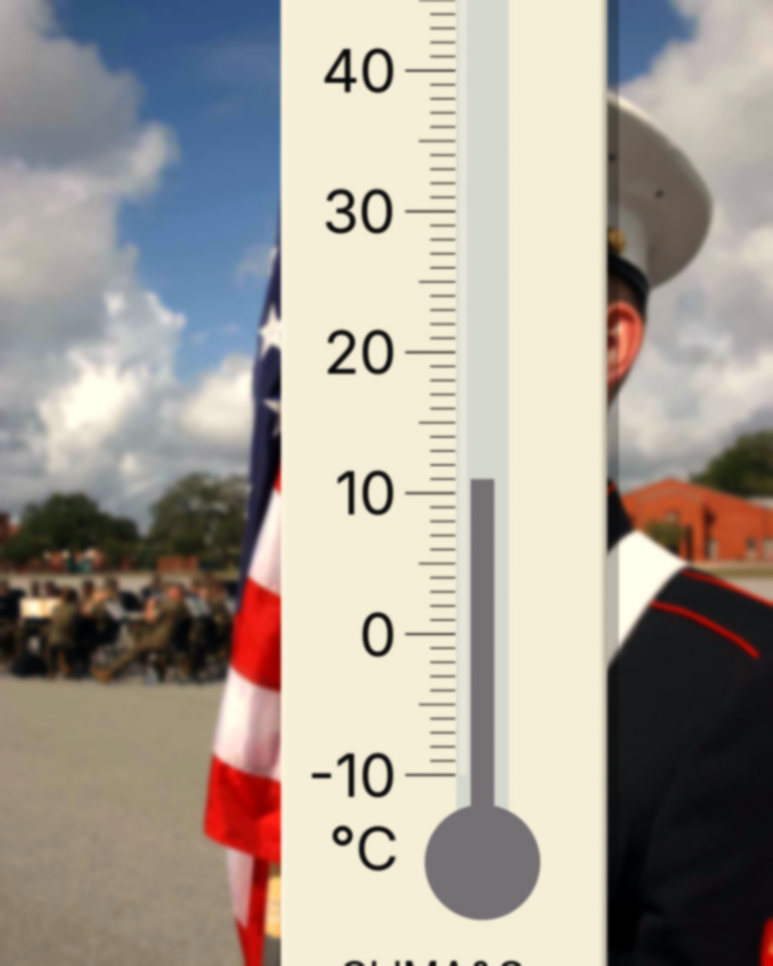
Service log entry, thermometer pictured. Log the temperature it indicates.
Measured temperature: 11 °C
